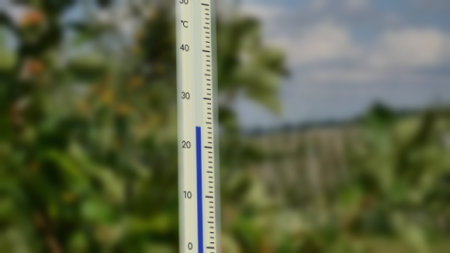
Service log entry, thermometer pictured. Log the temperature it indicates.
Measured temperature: 24 °C
